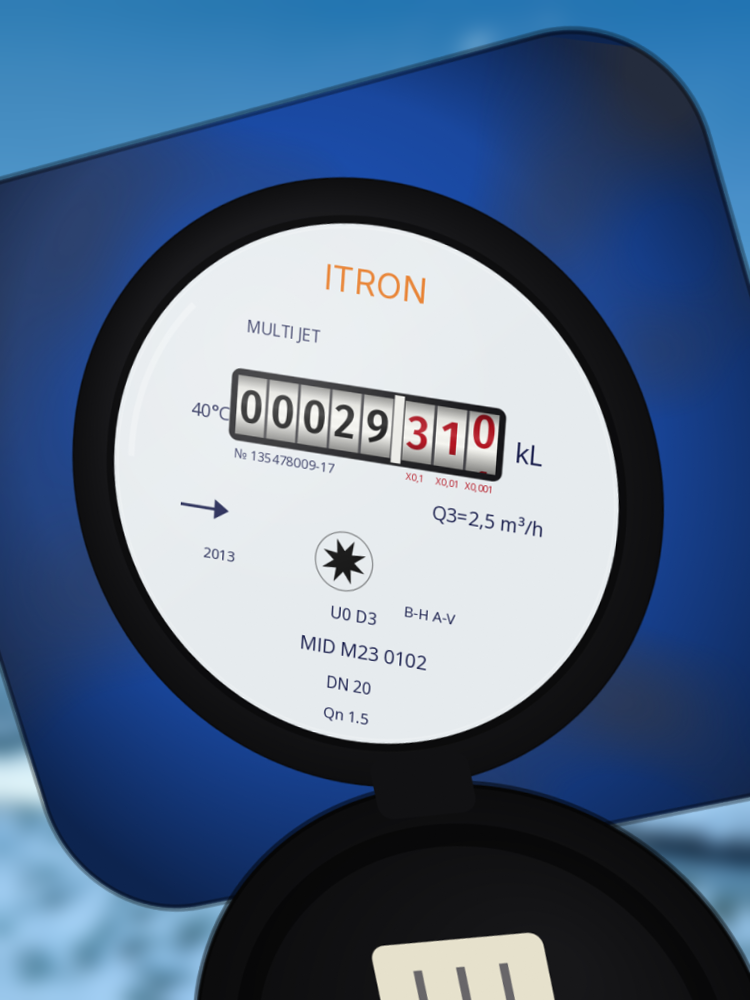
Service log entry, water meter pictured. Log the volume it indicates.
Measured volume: 29.310 kL
